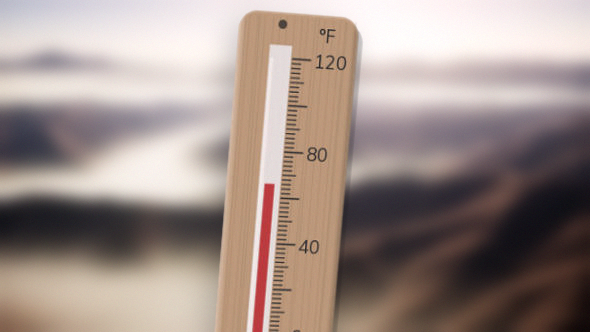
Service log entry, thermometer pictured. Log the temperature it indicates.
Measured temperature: 66 °F
